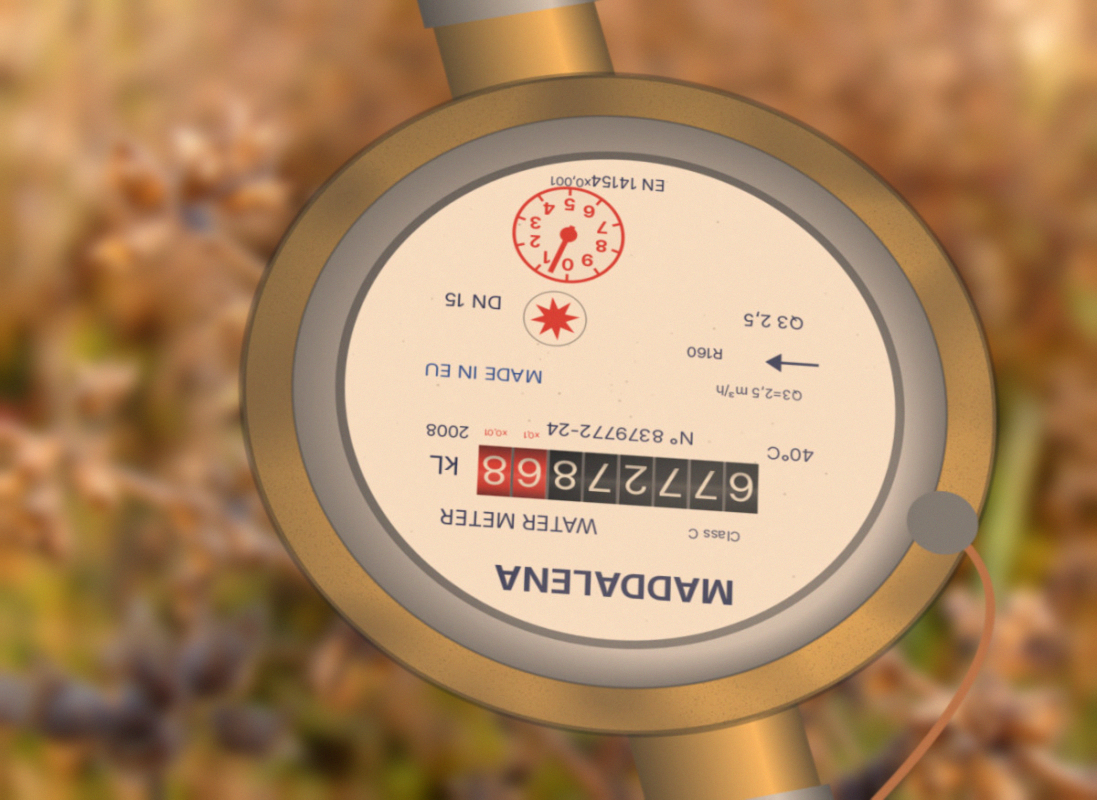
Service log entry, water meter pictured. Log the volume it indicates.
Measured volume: 677278.680 kL
